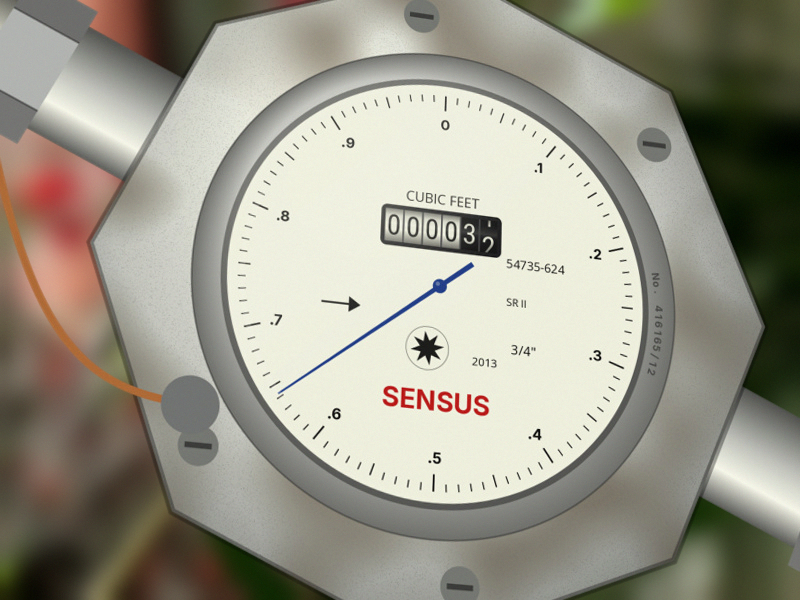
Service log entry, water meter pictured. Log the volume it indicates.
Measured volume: 31.64 ft³
